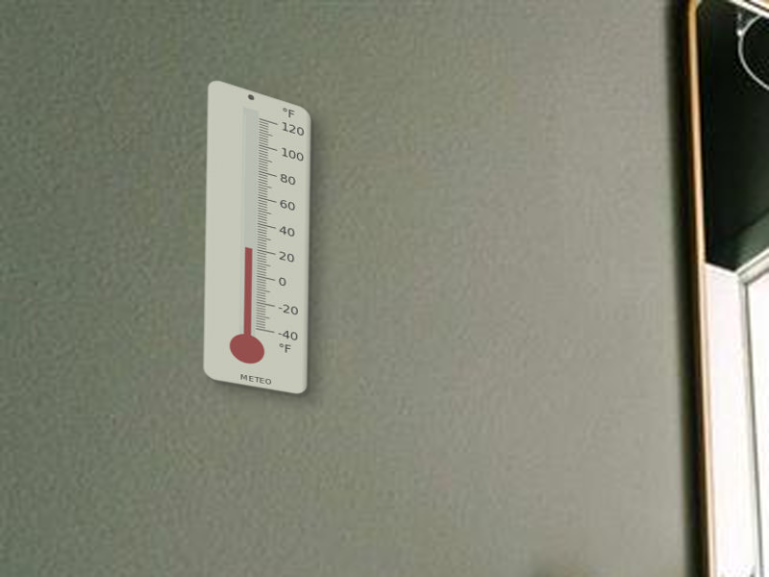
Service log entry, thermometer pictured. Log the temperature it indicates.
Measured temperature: 20 °F
